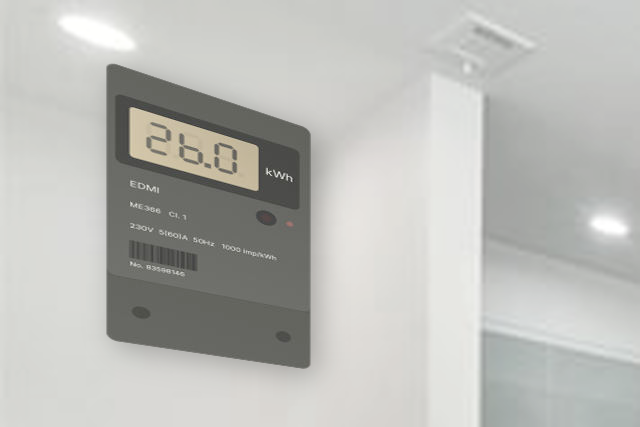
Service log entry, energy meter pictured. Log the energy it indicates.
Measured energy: 26.0 kWh
